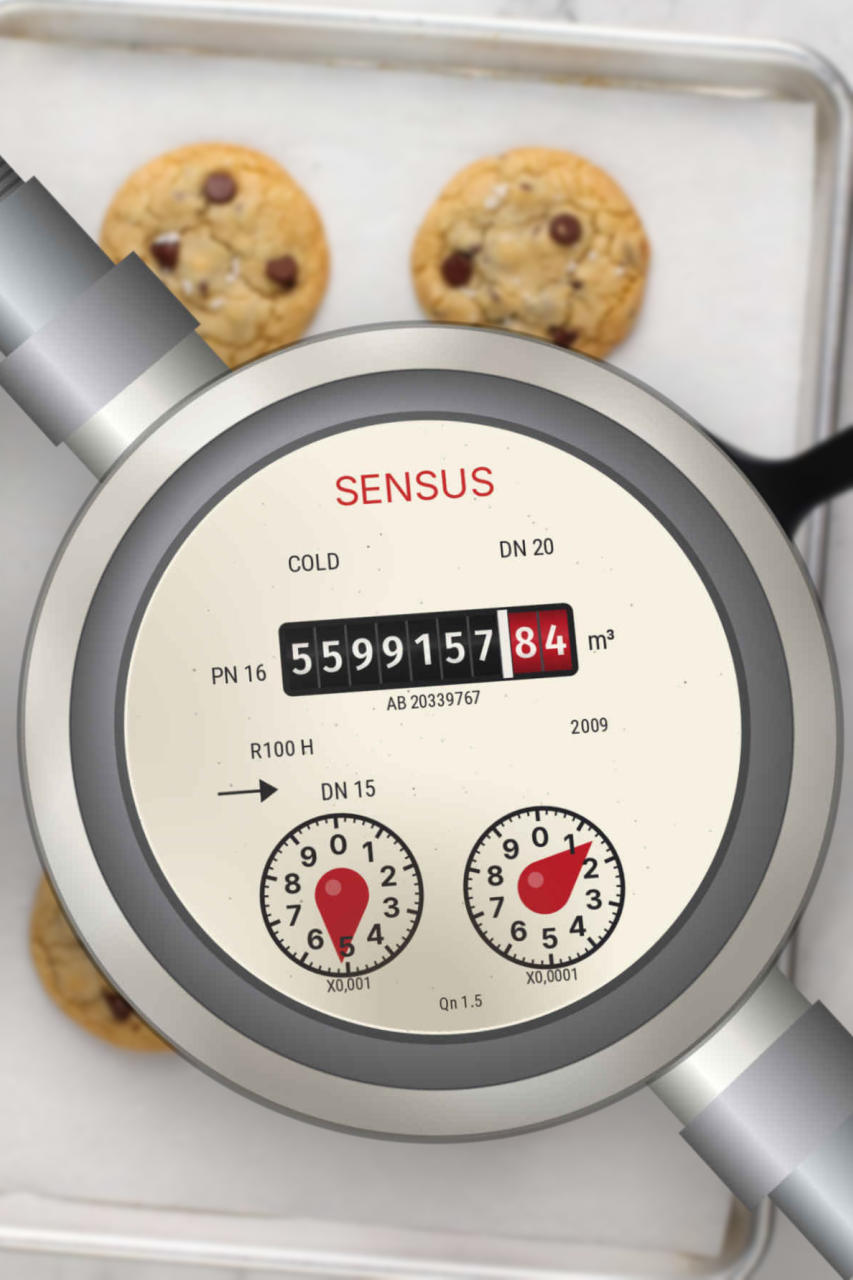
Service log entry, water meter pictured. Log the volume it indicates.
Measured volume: 5599157.8451 m³
